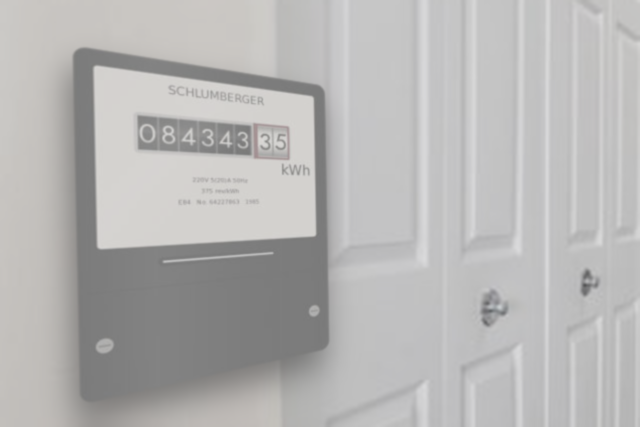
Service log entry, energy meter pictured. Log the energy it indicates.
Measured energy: 84343.35 kWh
